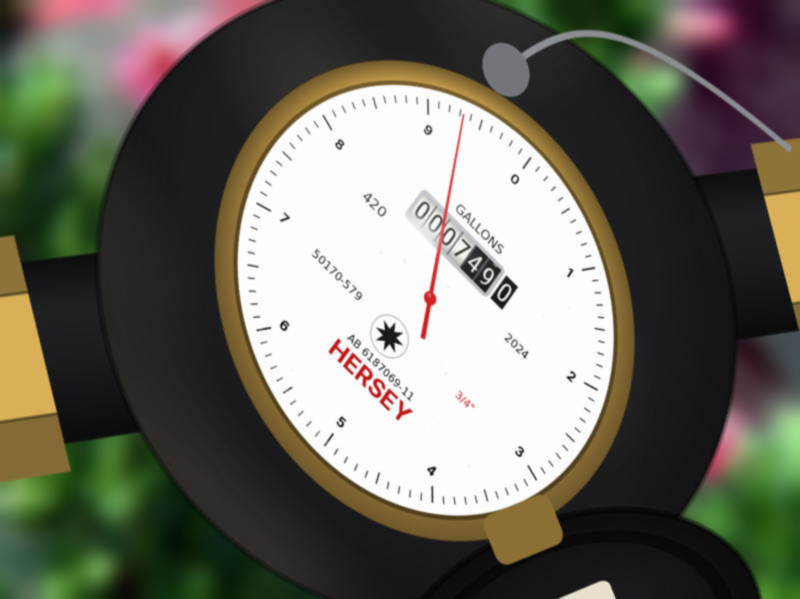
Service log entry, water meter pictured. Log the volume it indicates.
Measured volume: 7489.3 gal
